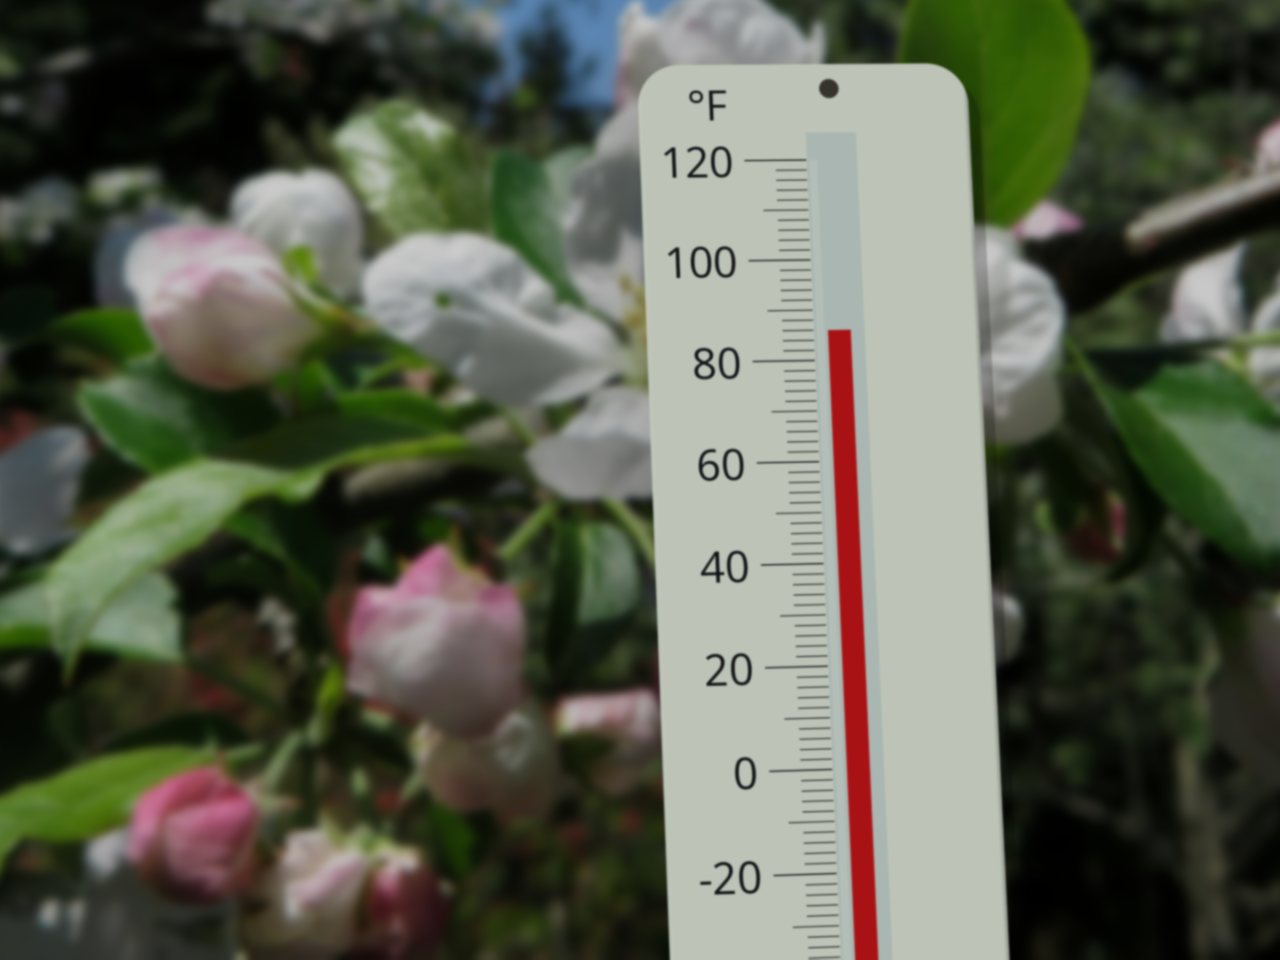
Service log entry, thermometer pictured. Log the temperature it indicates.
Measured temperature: 86 °F
